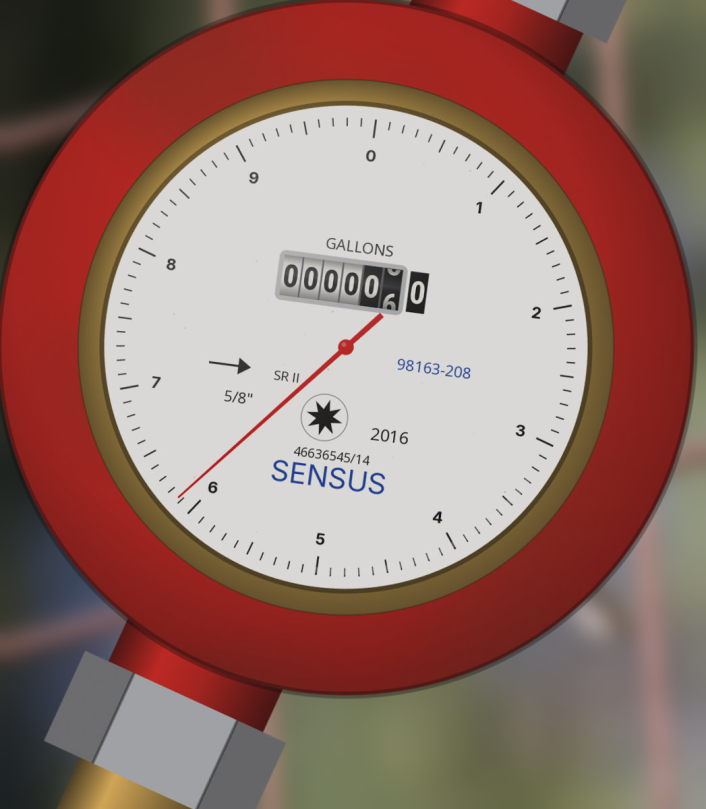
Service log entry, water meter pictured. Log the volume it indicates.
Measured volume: 56.1 gal
